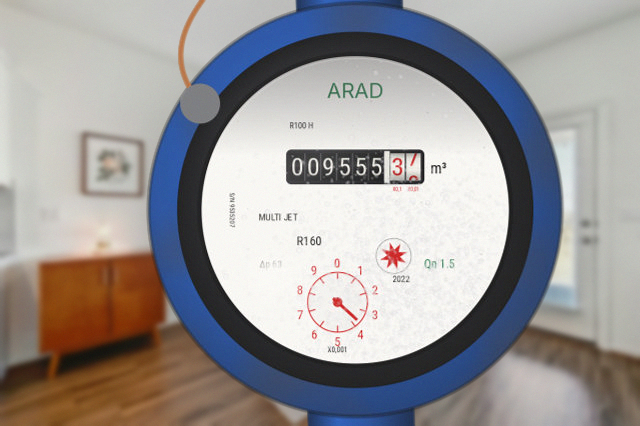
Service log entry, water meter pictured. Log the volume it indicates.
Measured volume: 9555.373 m³
